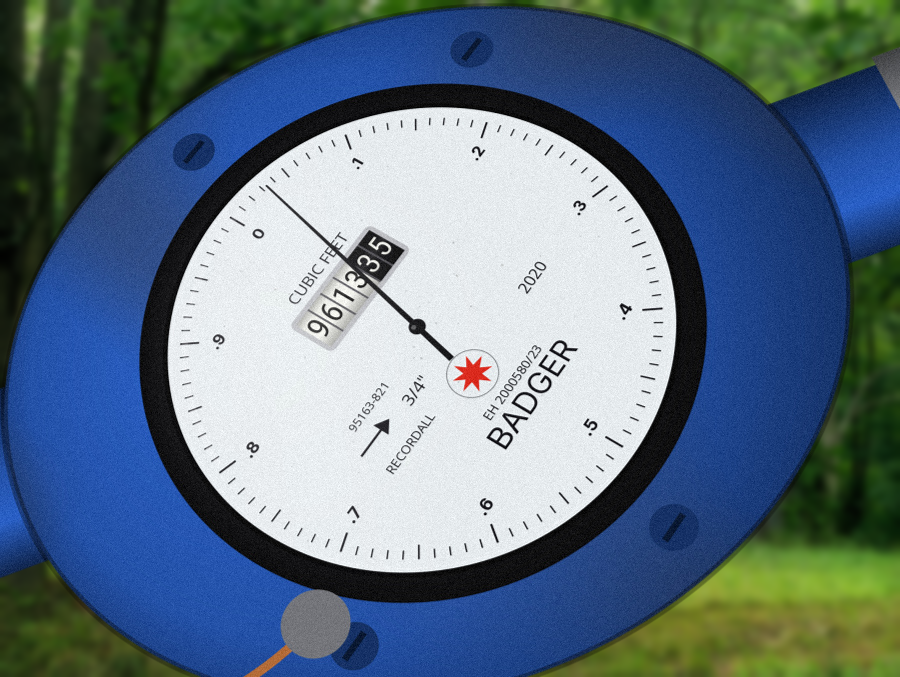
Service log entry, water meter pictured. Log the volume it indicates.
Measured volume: 961335.03 ft³
